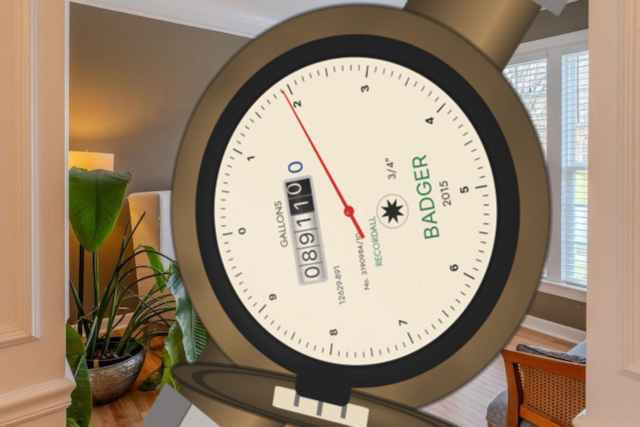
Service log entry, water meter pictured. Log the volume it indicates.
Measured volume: 891101.9 gal
